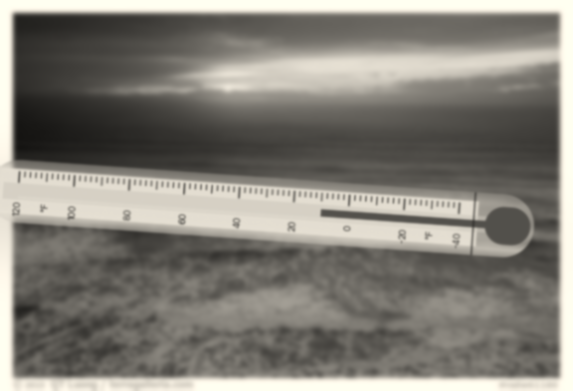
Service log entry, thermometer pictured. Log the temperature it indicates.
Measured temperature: 10 °F
